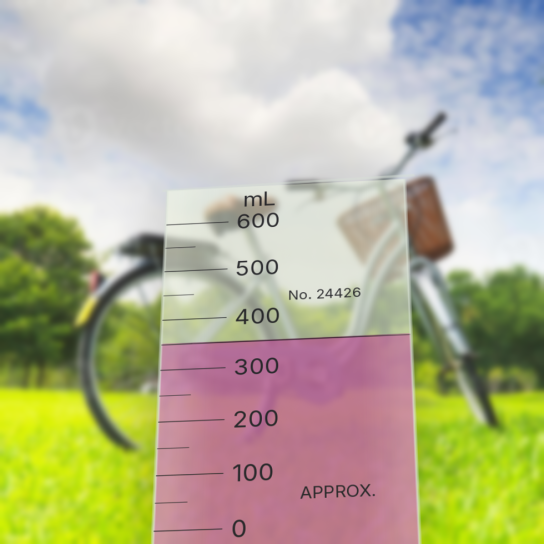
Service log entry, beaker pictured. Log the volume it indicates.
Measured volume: 350 mL
